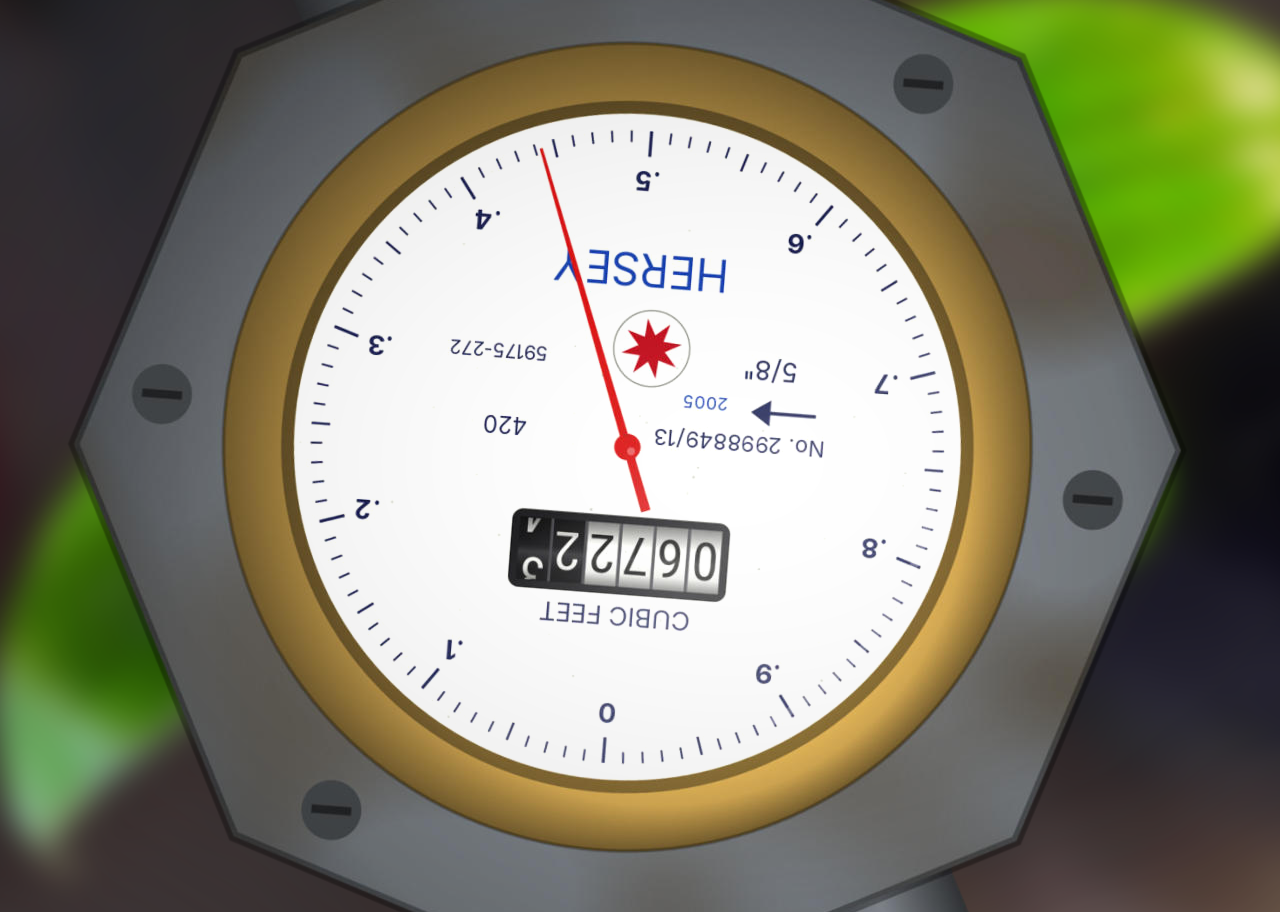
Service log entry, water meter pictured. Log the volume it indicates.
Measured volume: 67223.44 ft³
